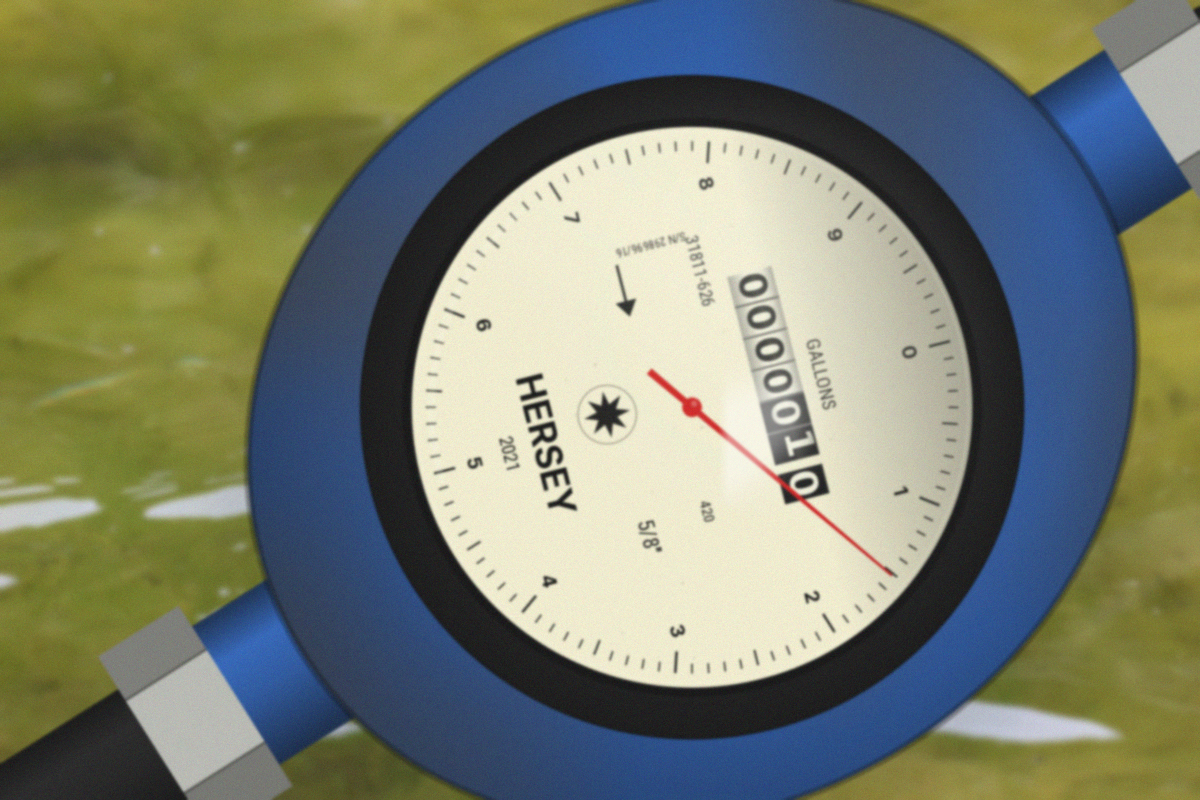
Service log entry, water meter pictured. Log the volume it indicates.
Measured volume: 11.5 gal
